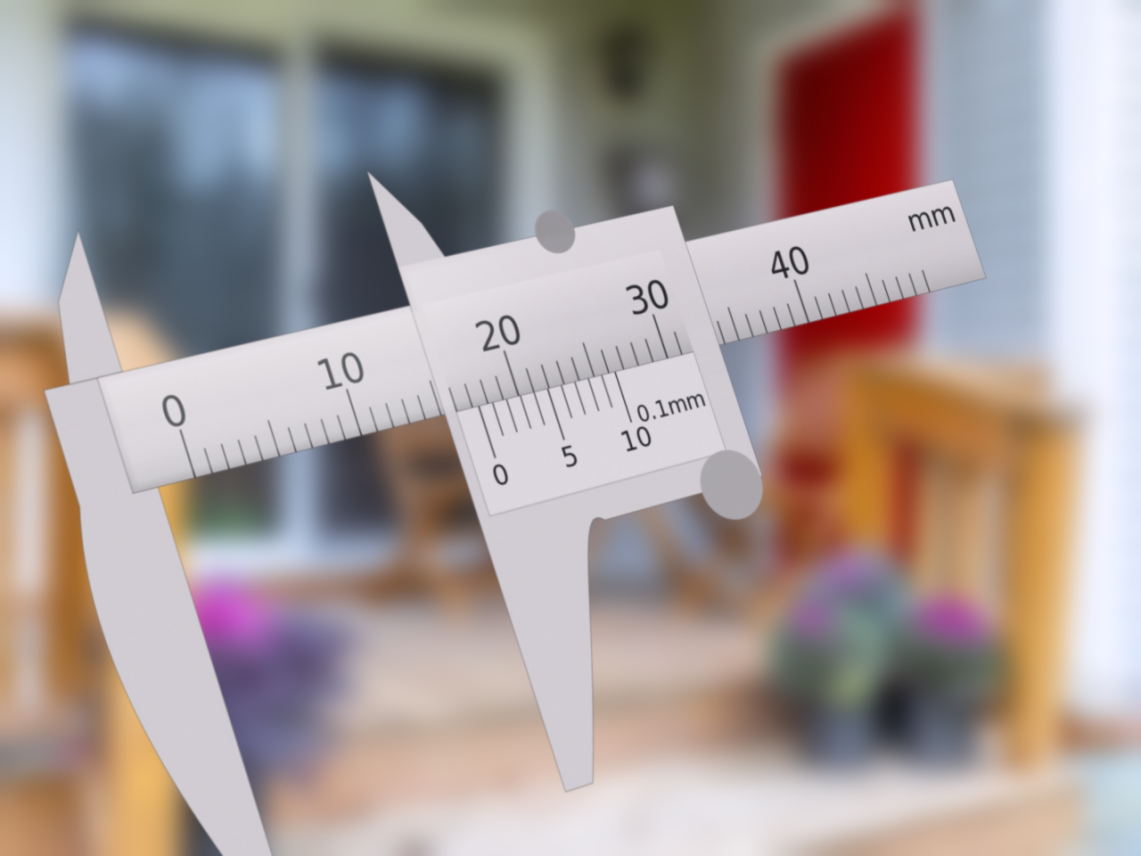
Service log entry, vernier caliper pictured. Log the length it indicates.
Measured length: 17.4 mm
